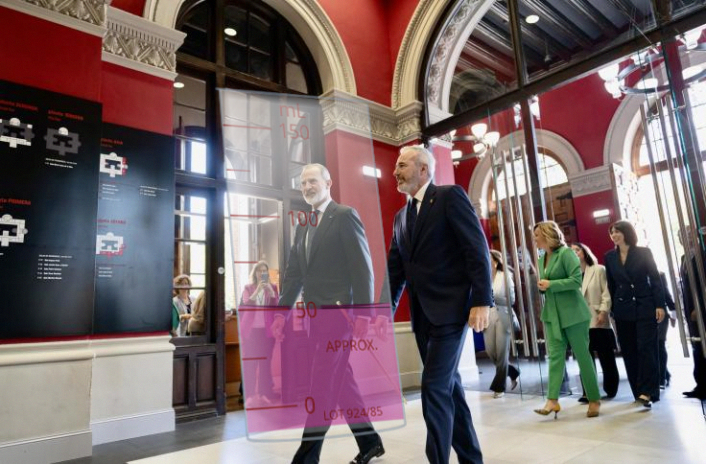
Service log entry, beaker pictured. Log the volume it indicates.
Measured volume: 50 mL
